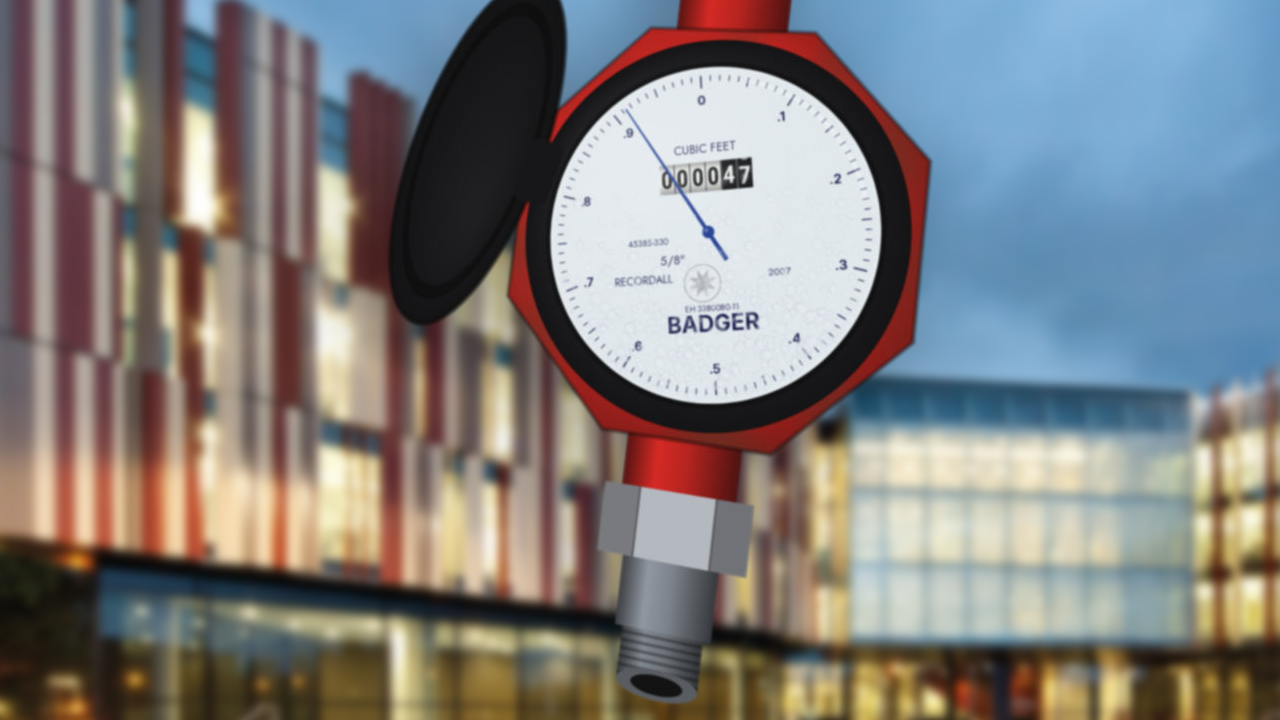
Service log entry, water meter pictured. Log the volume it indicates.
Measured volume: 46.91 ft³
